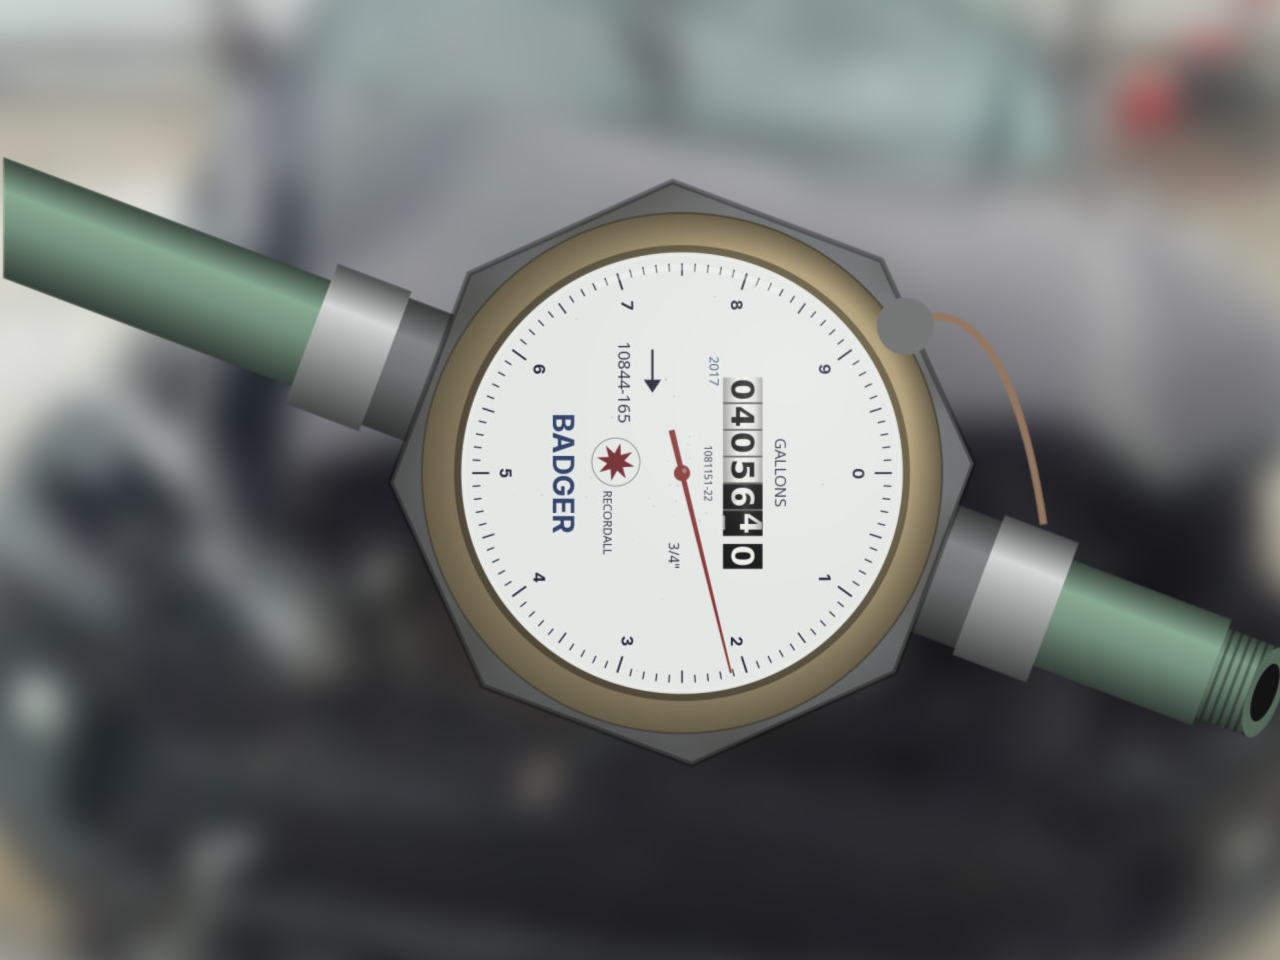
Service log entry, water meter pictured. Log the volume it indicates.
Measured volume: 405642.1 gal
